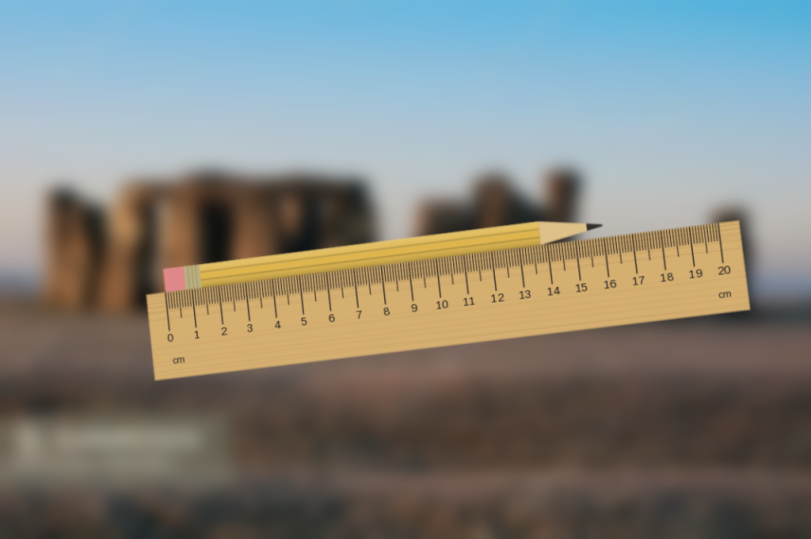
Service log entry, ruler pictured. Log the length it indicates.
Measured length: 16 cm
